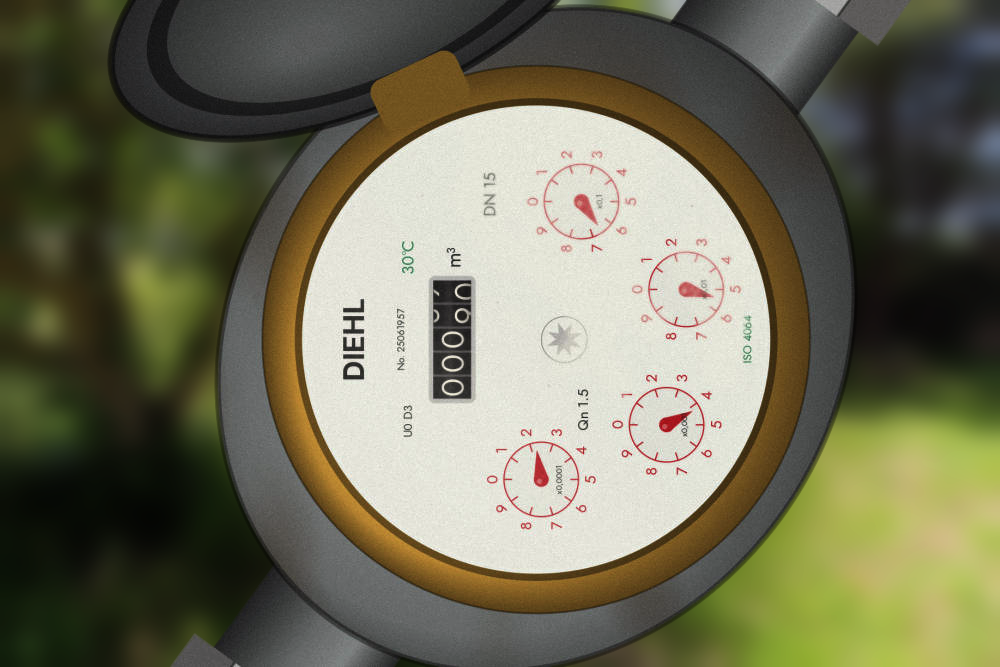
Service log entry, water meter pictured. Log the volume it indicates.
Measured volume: 89.6542 m³
